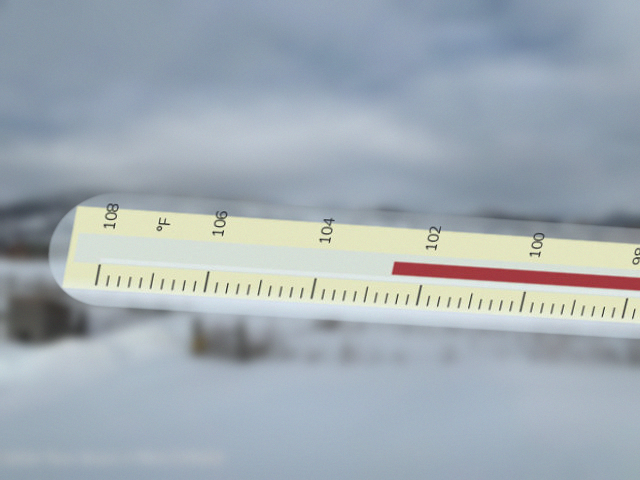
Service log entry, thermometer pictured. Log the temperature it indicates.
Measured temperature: 102.6 °F
